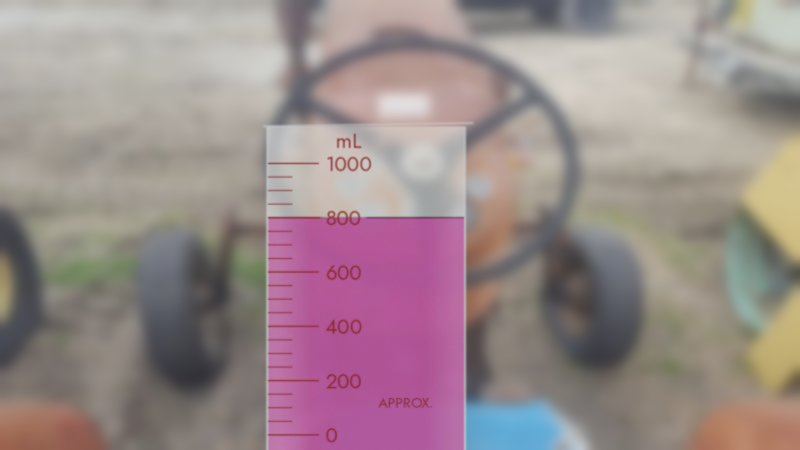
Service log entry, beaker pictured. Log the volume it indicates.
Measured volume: 800 mL
